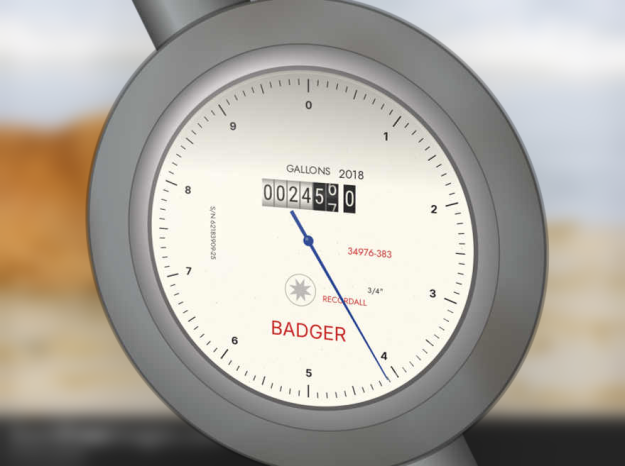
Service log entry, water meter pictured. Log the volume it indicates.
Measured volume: 24564.1 gal
